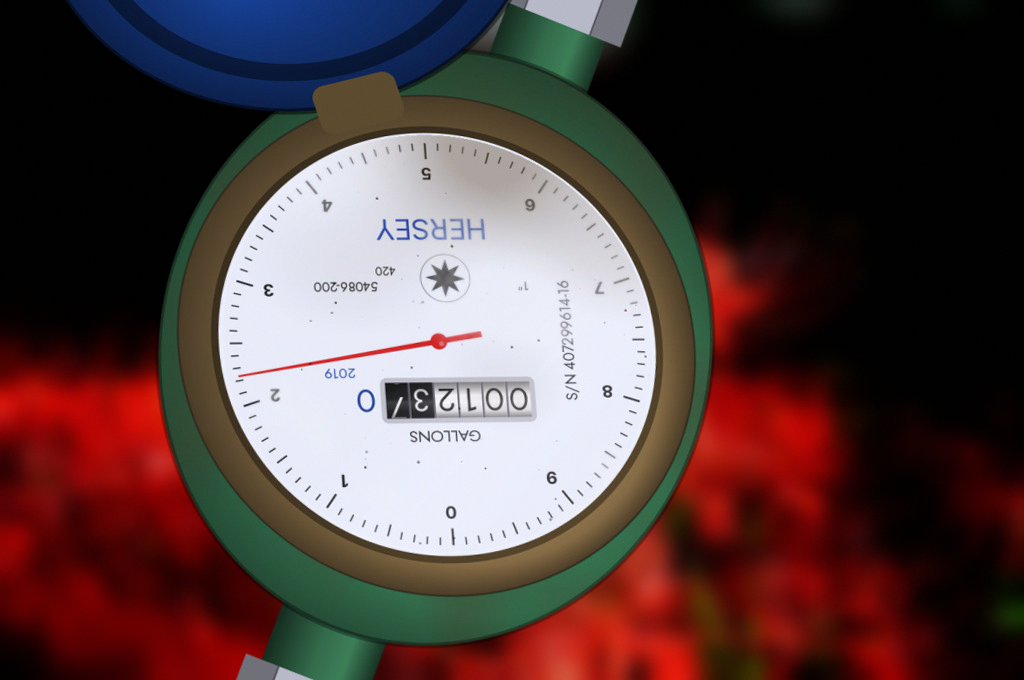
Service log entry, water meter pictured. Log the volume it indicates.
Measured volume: 12372.2 gal
